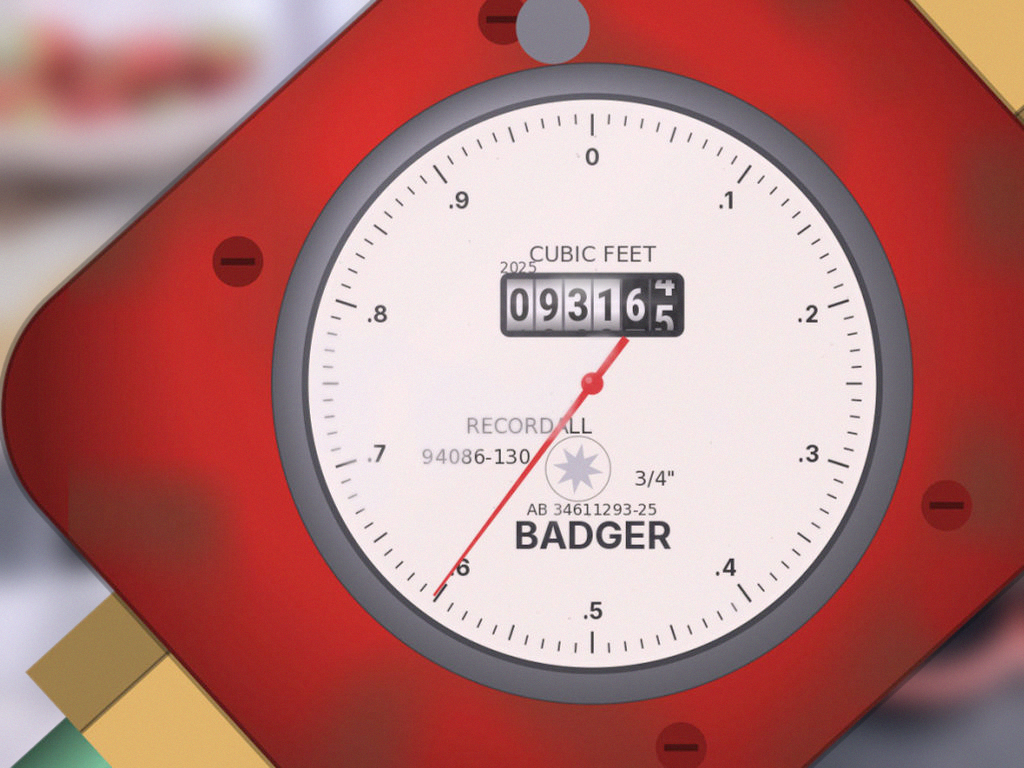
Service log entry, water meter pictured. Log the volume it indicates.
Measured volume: 93164.60 ft³
